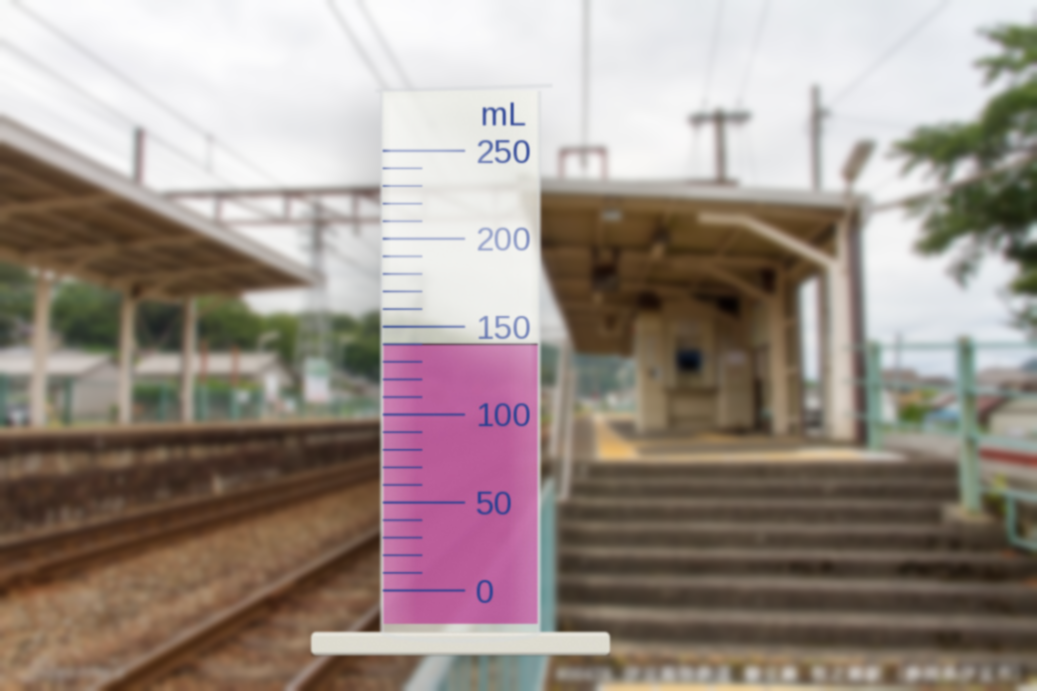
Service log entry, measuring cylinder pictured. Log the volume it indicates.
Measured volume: 140 mL
